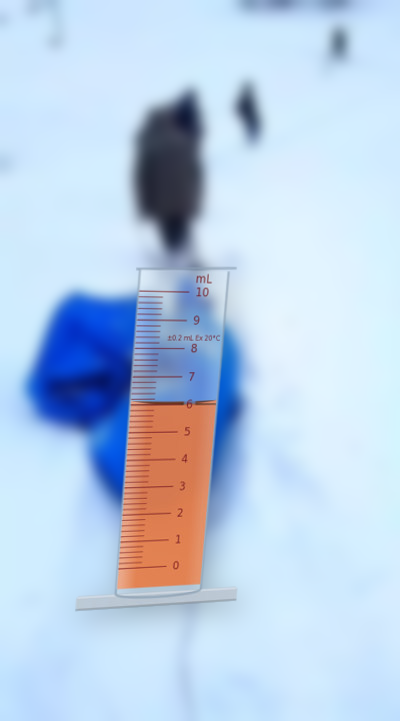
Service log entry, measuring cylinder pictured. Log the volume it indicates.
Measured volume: 6 mL
